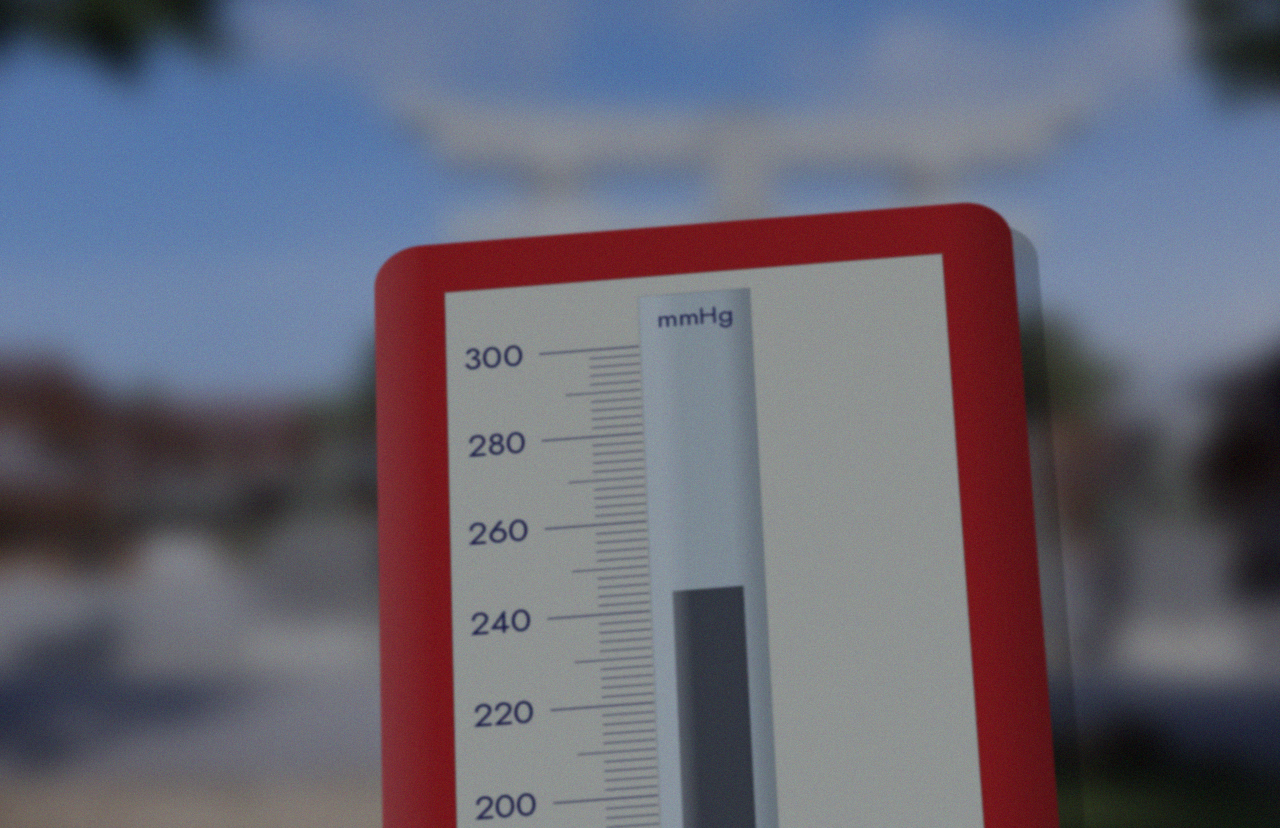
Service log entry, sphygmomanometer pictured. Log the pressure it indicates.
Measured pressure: 244 mmHg
